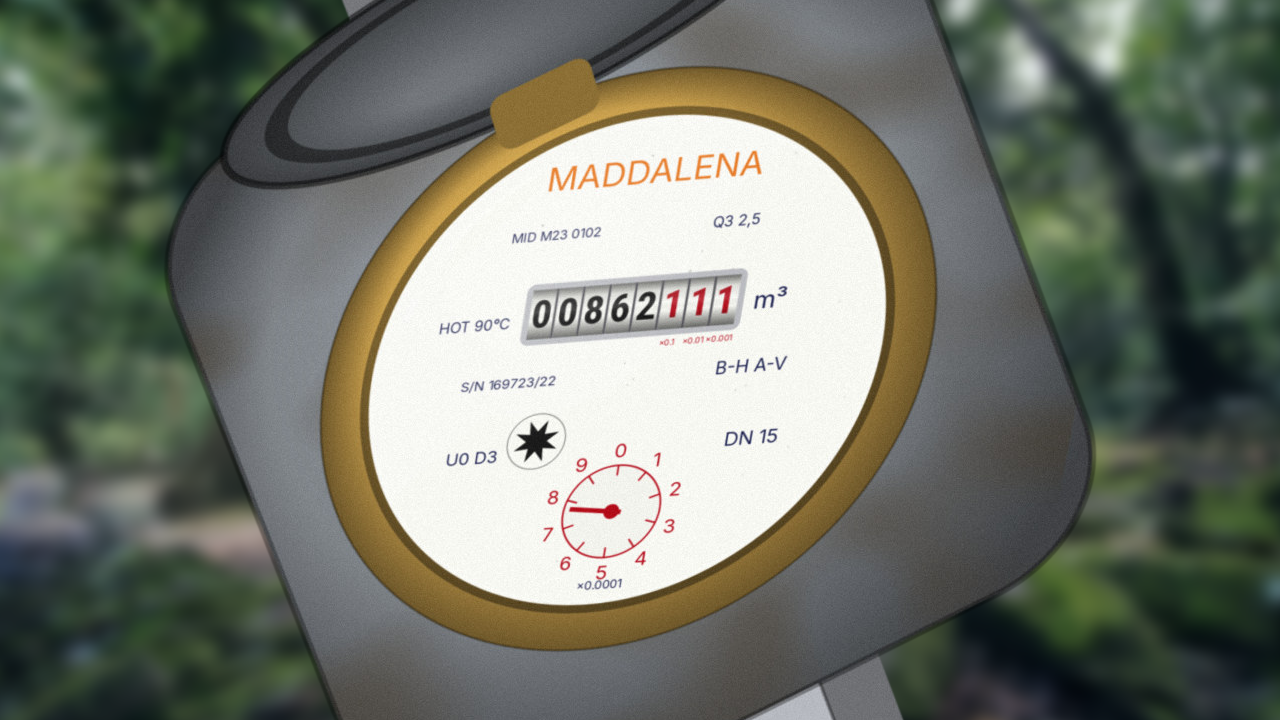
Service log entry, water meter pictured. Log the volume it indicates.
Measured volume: 862.1117 m³
